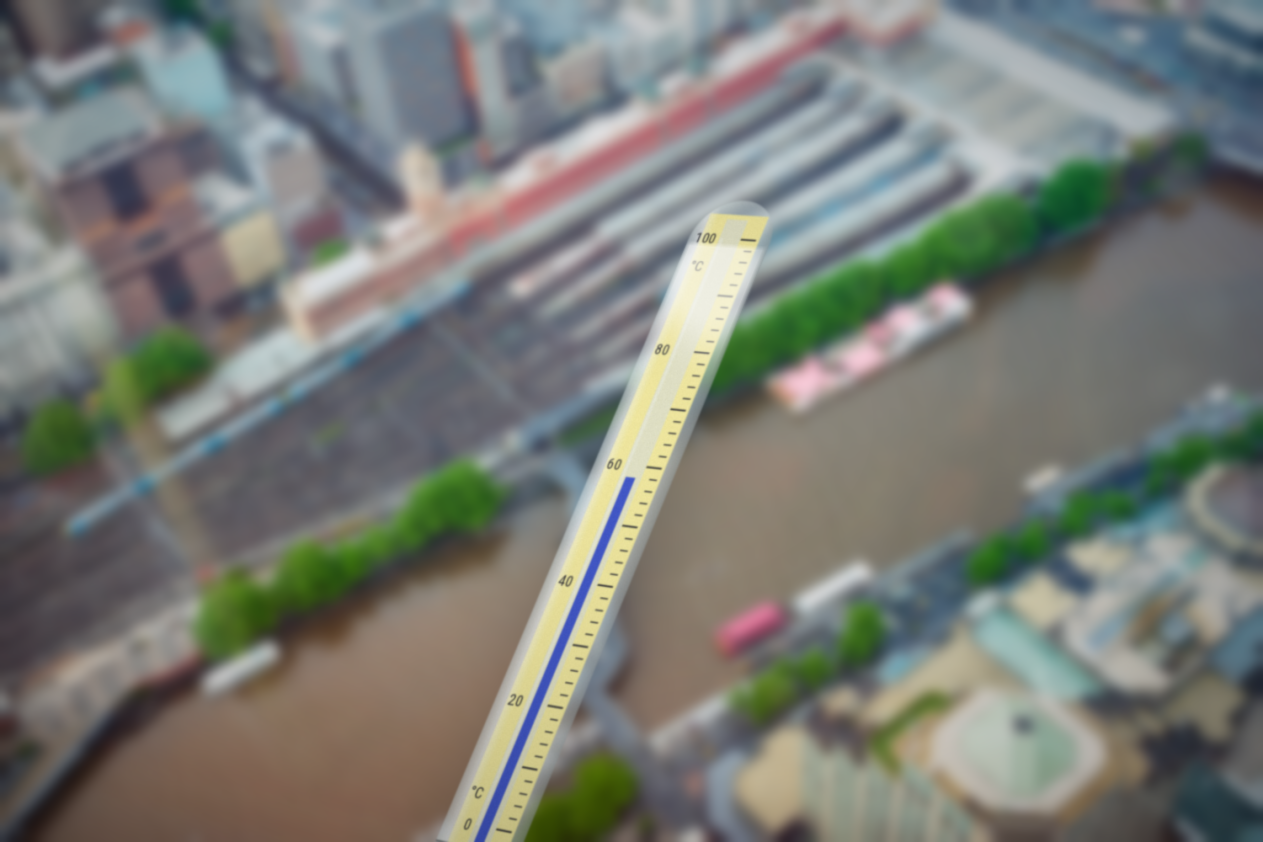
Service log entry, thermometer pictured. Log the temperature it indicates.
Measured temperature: 58 °C
